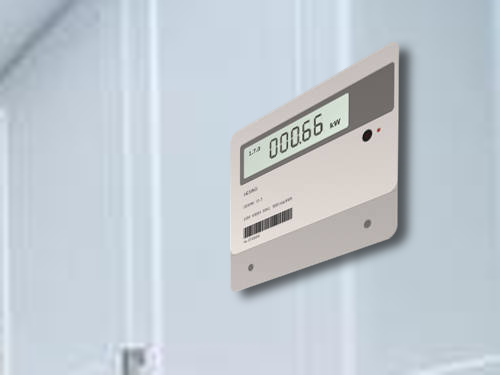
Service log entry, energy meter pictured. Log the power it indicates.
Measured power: 0.66 kW
